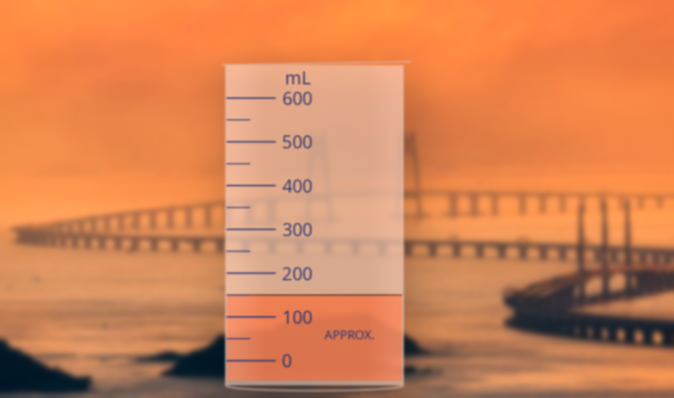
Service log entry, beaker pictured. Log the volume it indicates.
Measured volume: 150 mL
